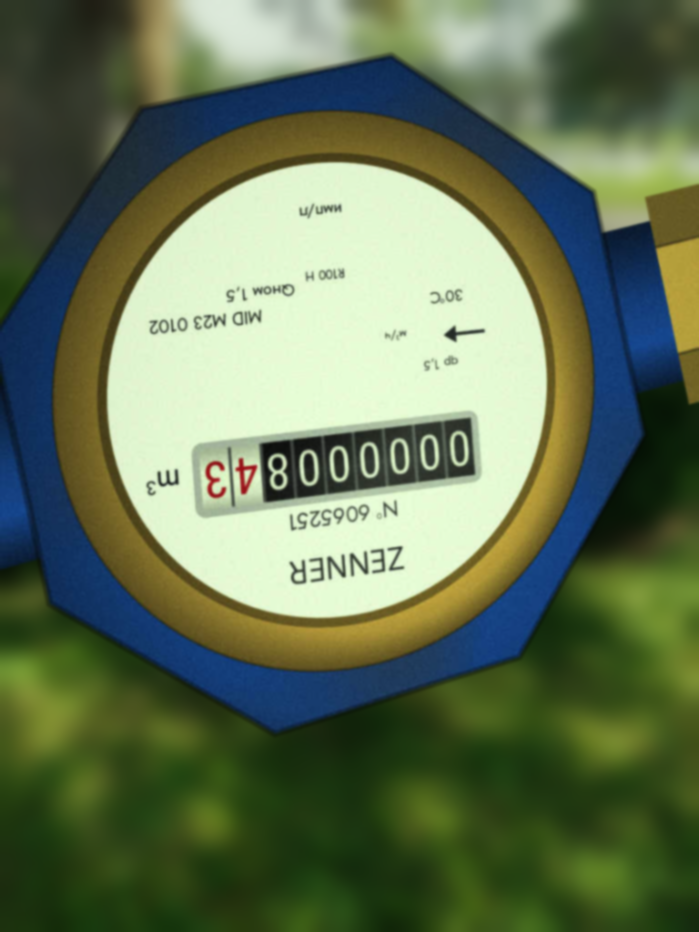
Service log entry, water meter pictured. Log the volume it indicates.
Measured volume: 8.43 m³
